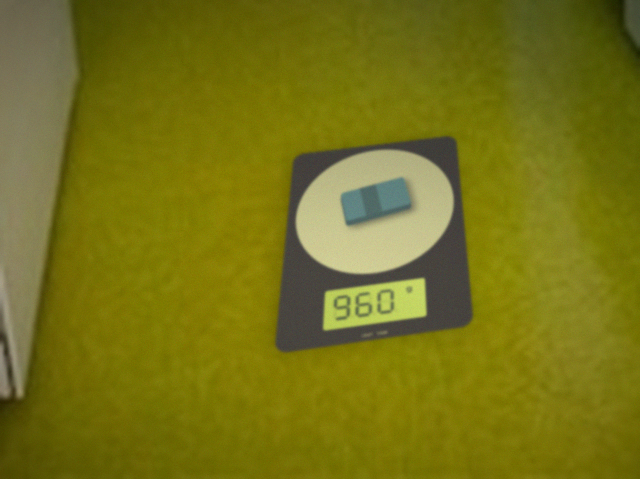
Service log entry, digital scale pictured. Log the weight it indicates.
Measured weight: 960 g
